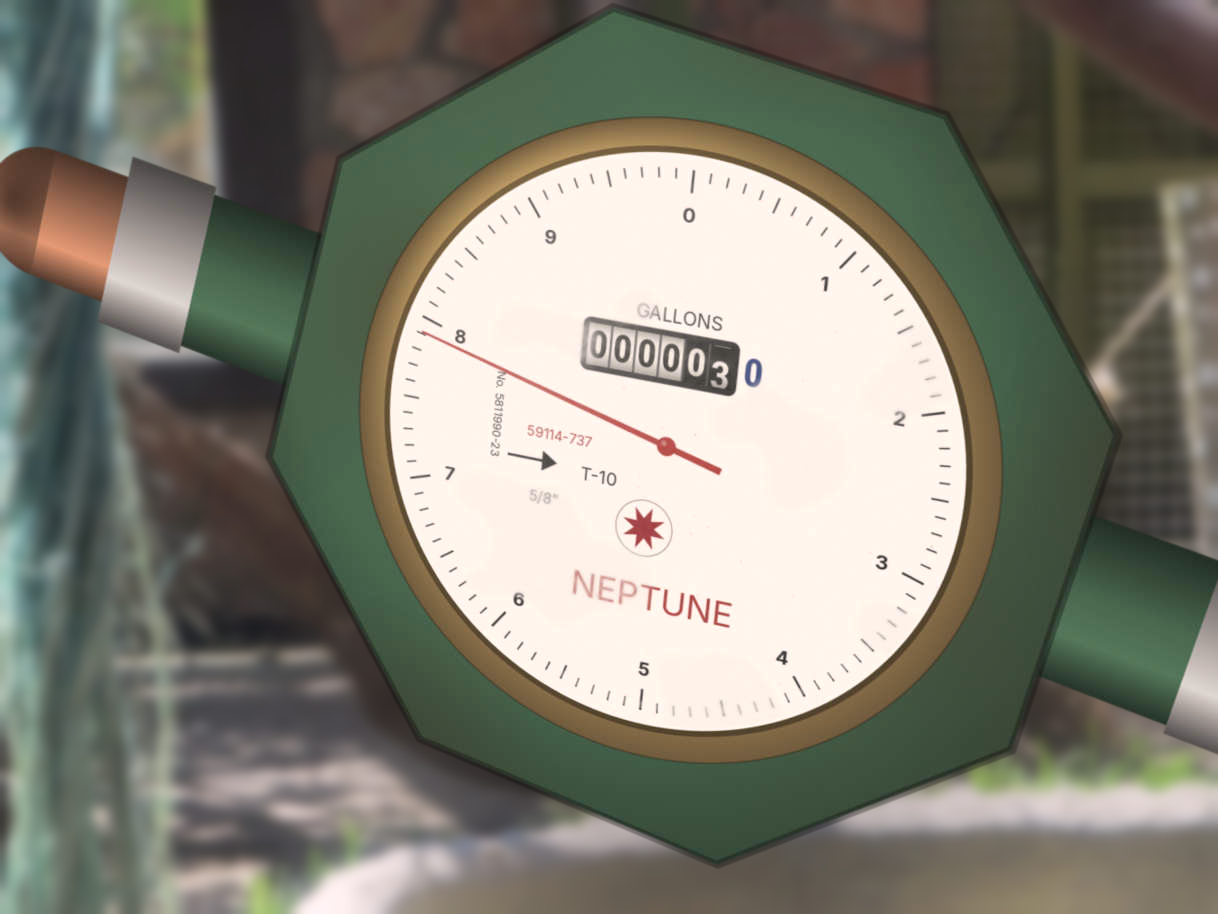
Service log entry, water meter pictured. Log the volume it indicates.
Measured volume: 27.9 gal
